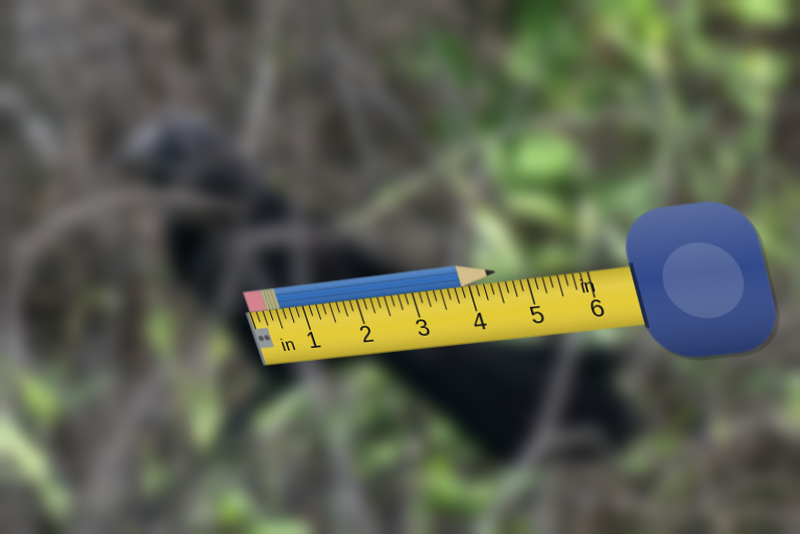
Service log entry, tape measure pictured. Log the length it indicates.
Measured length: 4.5 in
